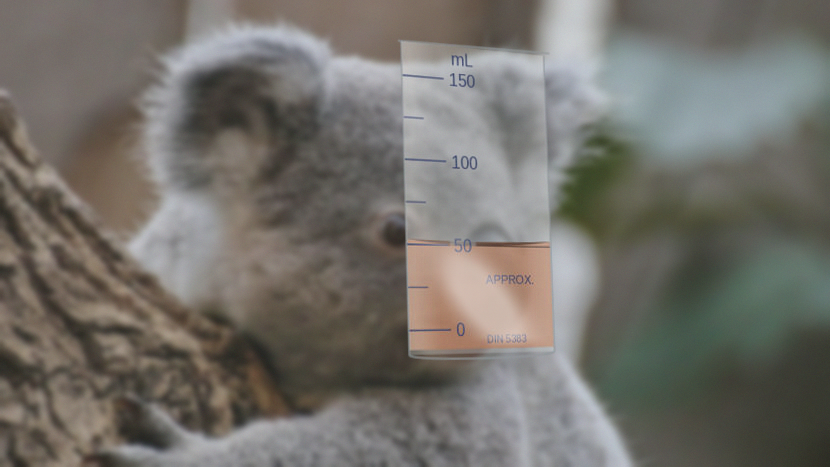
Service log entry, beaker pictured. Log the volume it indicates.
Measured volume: 50 mL
